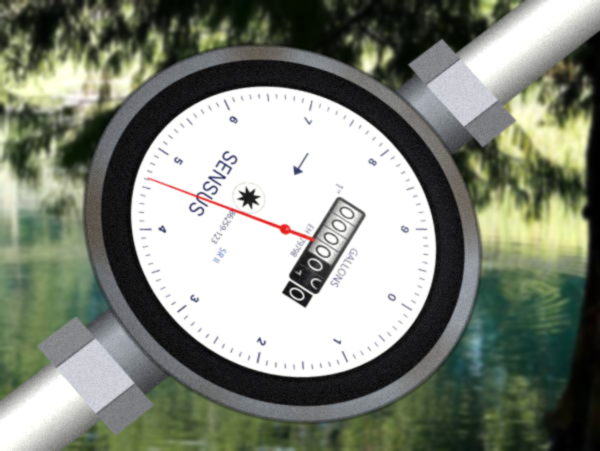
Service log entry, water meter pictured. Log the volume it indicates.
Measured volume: 4.6 gal
